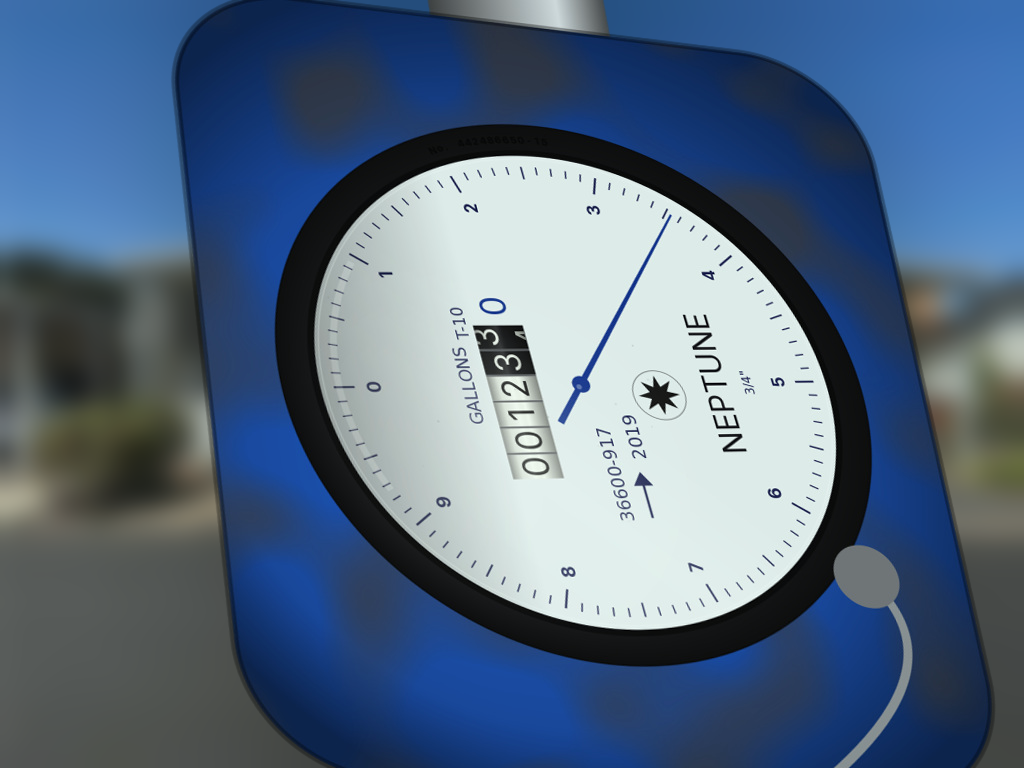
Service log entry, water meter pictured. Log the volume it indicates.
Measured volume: 12333.5 gal
